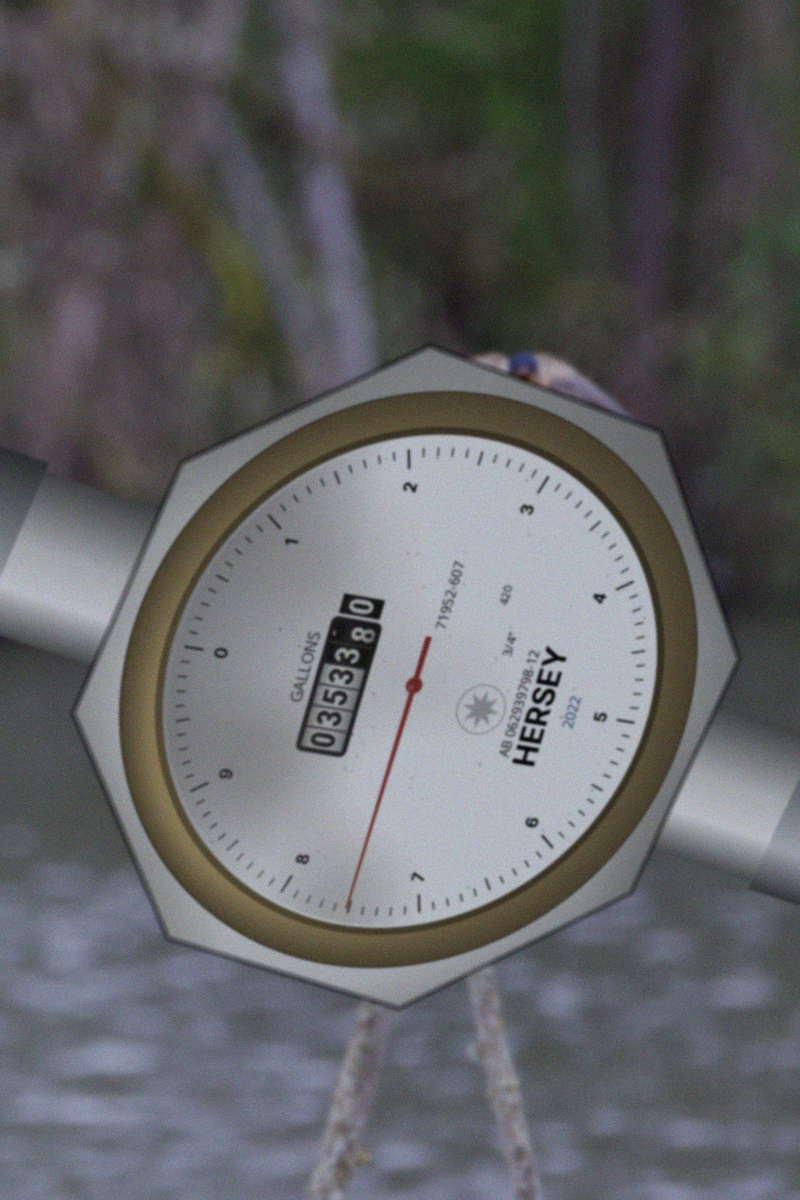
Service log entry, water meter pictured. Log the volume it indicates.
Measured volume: 353377.5 gal
